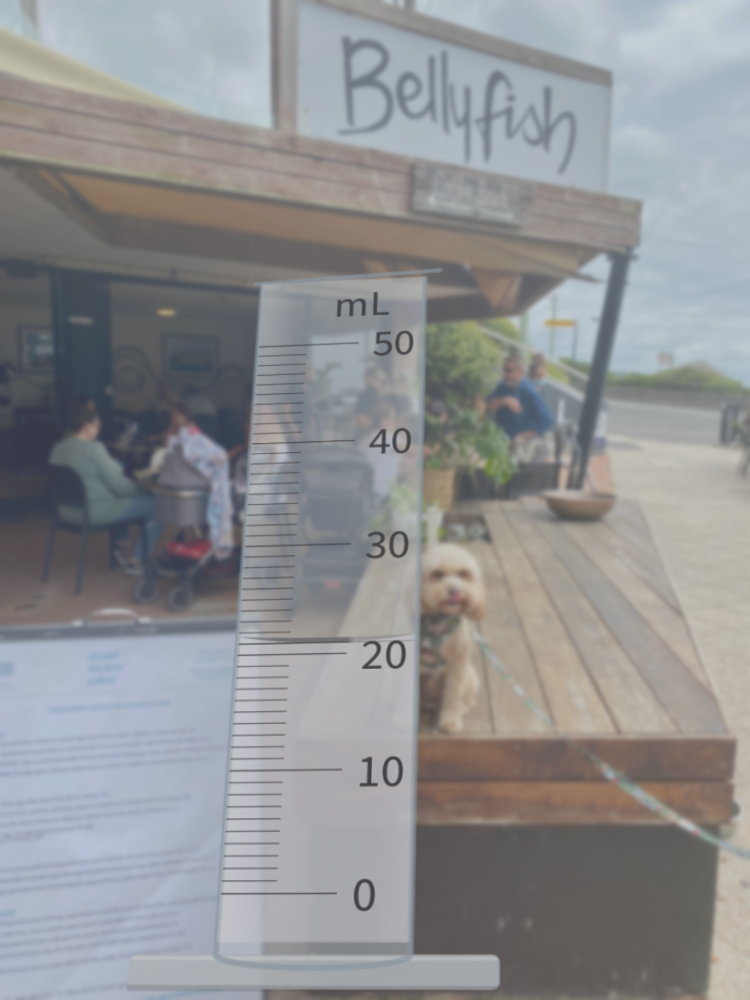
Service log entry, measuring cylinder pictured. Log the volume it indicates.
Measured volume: 21 mL
